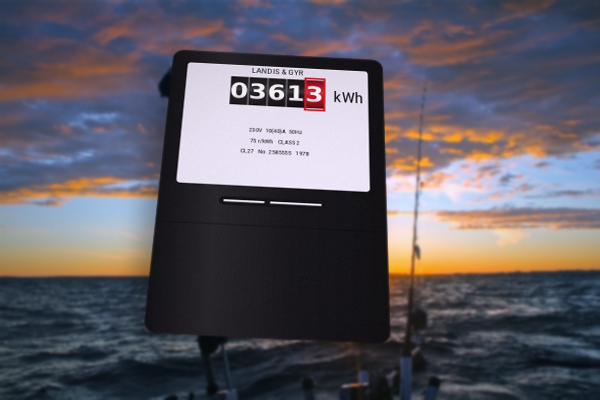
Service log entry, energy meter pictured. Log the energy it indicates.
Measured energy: 361.3 kWh
